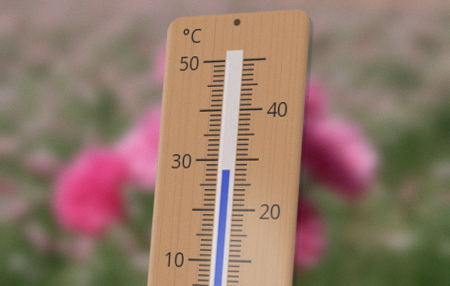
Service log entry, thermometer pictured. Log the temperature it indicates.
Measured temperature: 28 °C
